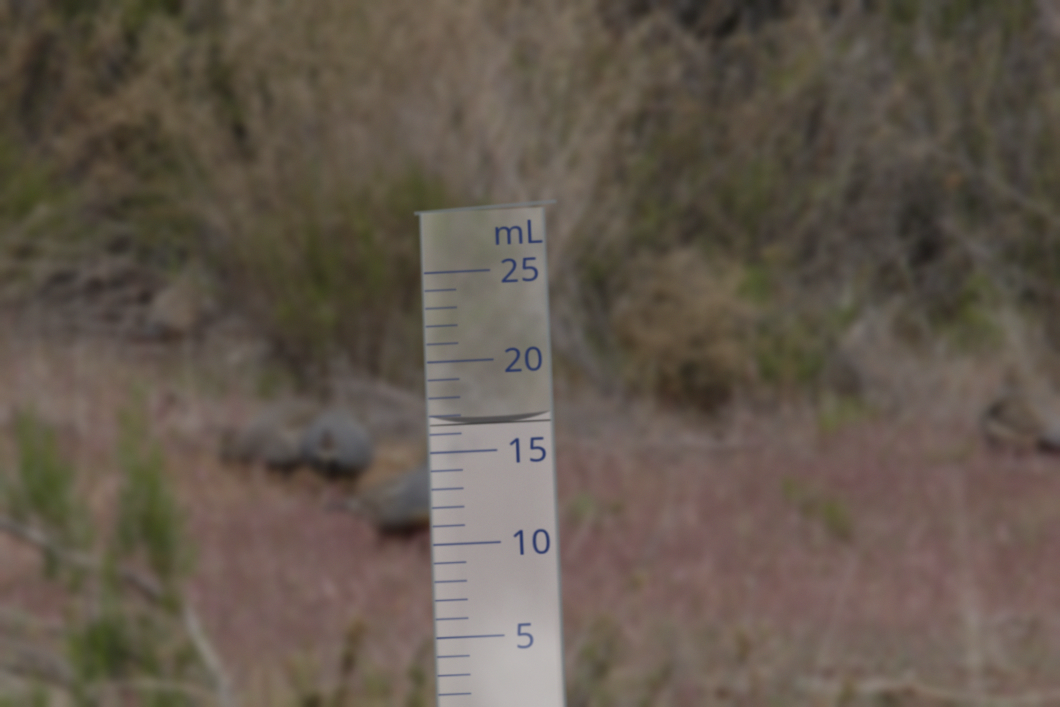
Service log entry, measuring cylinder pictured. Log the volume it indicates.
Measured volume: 16.5 mL
